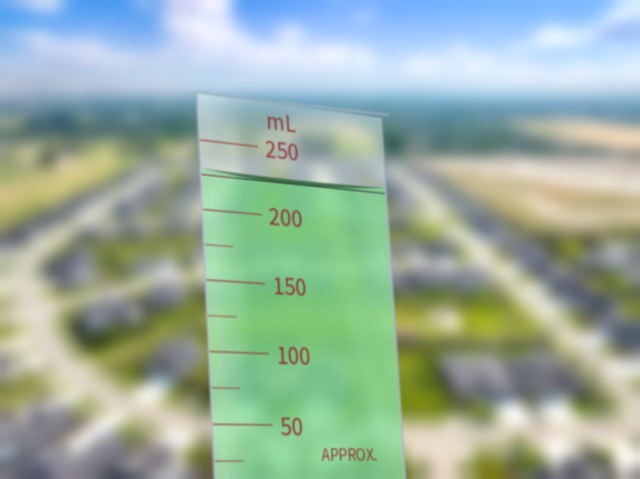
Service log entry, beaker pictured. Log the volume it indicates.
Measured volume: 225 mL
